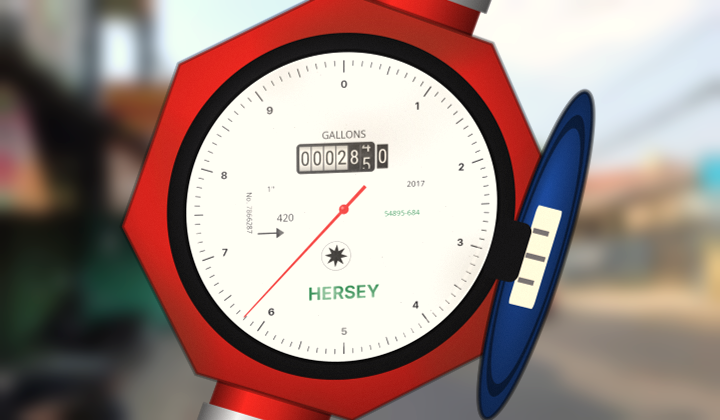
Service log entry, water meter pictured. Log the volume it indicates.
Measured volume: 2846.2 gal
